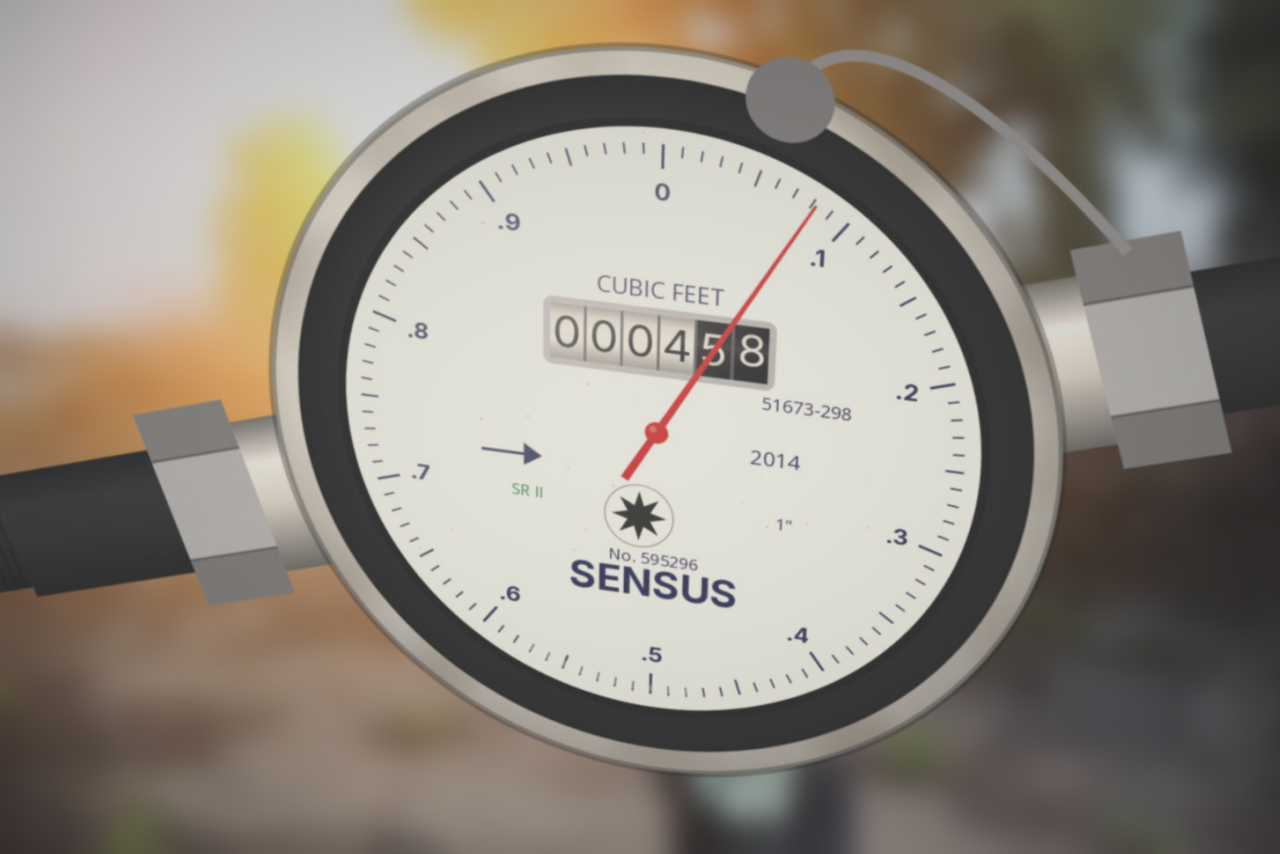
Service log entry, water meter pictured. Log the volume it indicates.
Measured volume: 458.08 ft³
